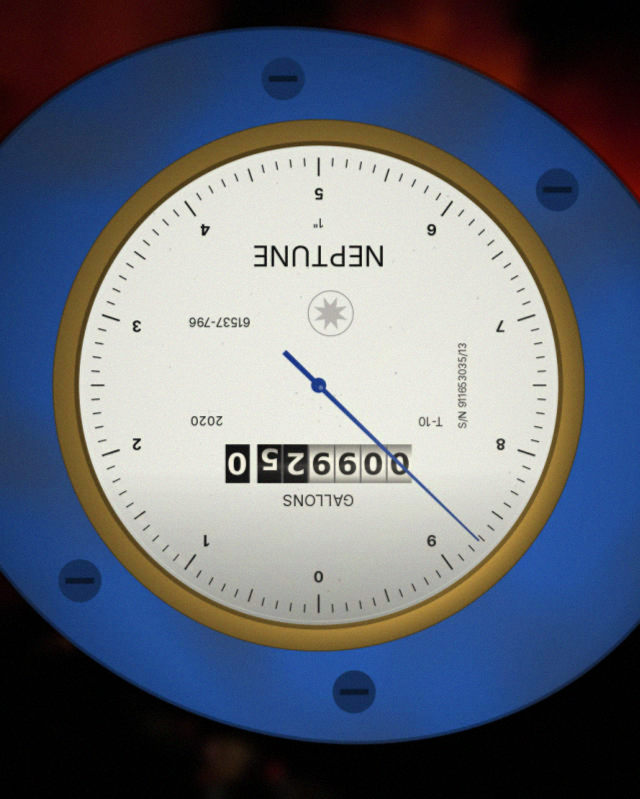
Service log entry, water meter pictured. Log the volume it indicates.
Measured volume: 99248.7 gal
